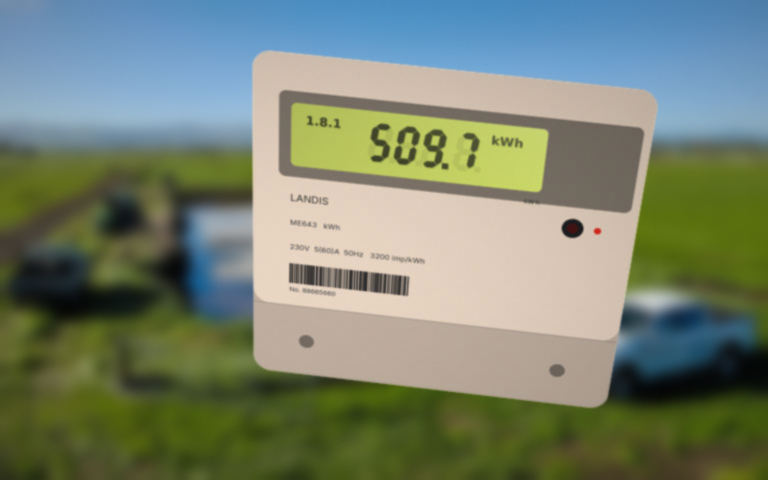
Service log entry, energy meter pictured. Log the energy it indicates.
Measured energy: 509.7 kWh
